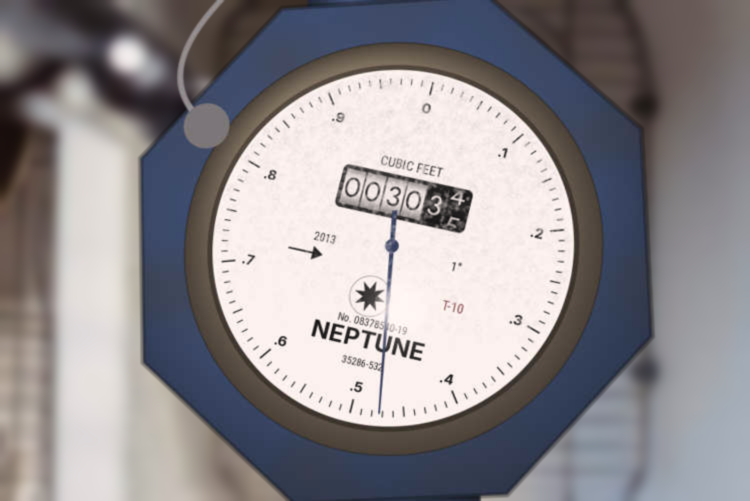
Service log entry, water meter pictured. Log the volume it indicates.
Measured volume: 3034.47 ft³
